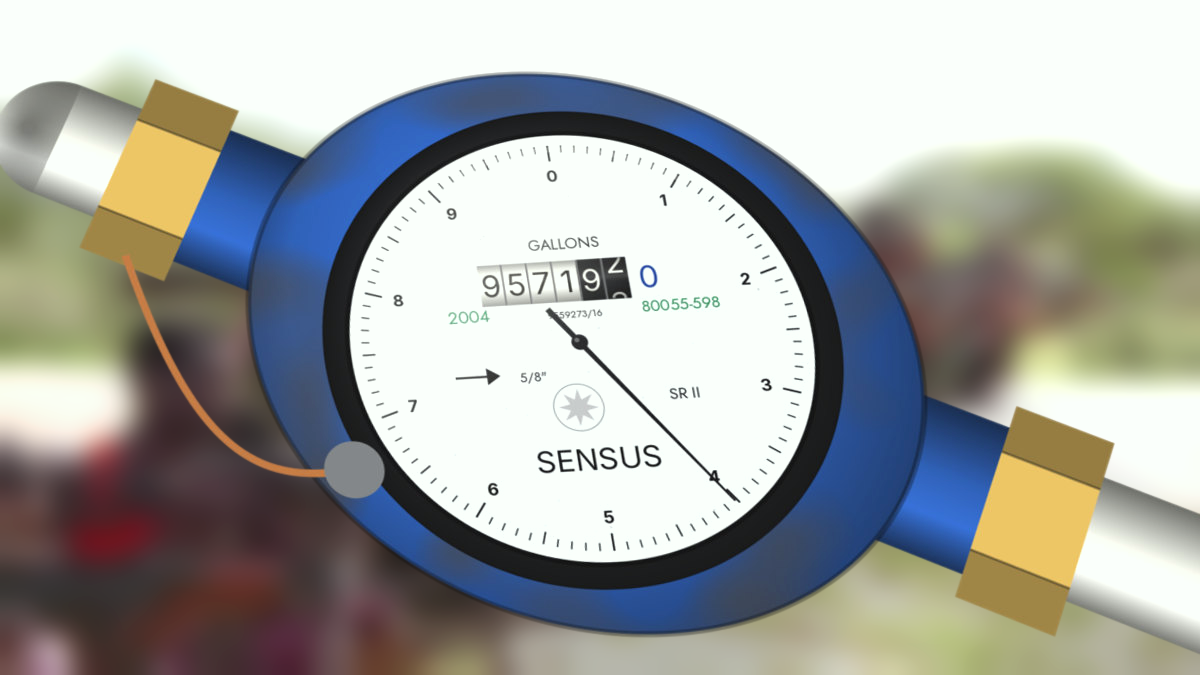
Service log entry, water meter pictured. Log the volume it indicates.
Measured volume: 9571924.0 gal
